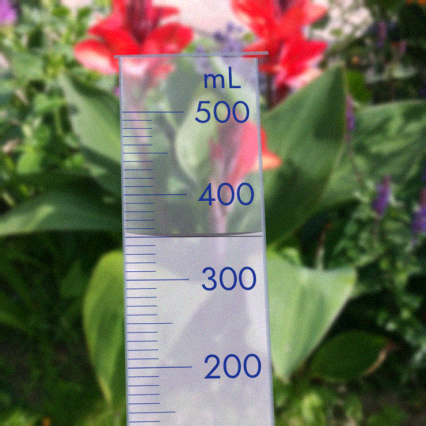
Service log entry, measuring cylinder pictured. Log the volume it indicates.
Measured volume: 350 mL
